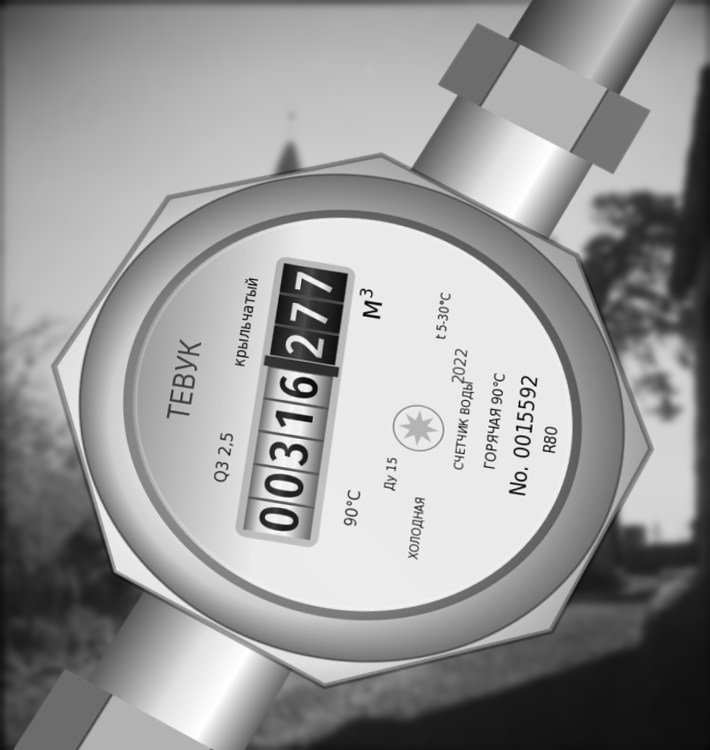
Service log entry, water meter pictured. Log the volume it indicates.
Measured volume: 316.277 m³
